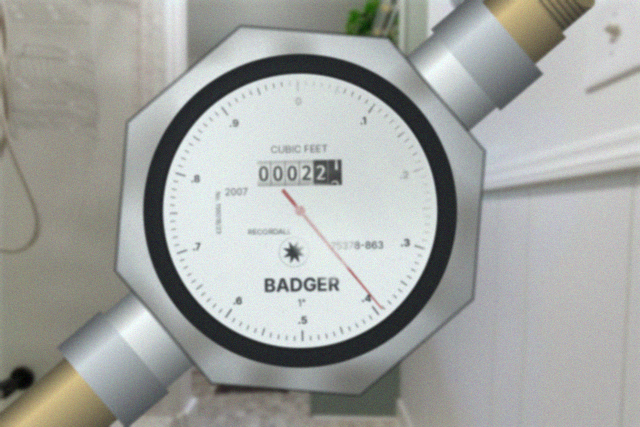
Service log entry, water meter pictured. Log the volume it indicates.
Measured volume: 221.39 ft³
